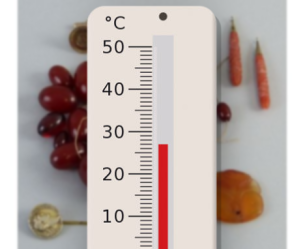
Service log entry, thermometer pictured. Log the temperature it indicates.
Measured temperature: 27 °C
